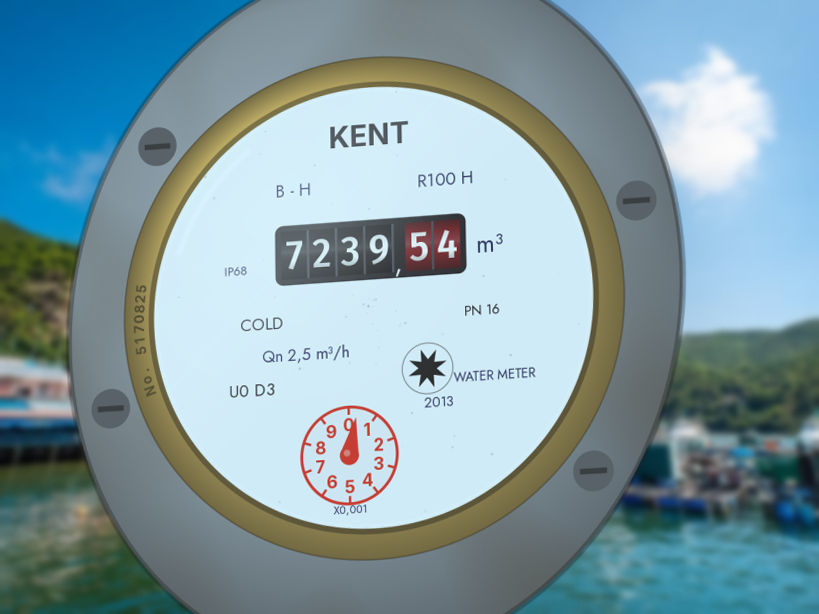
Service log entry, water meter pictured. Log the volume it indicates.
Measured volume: 7239.540 m³
